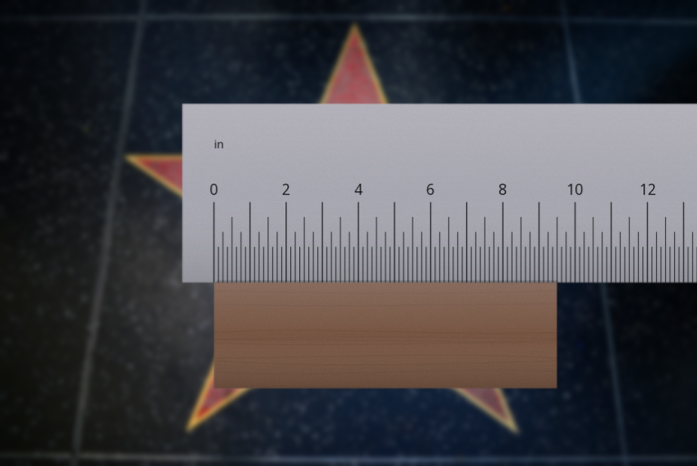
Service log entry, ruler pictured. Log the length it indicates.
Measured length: 9.5 in
